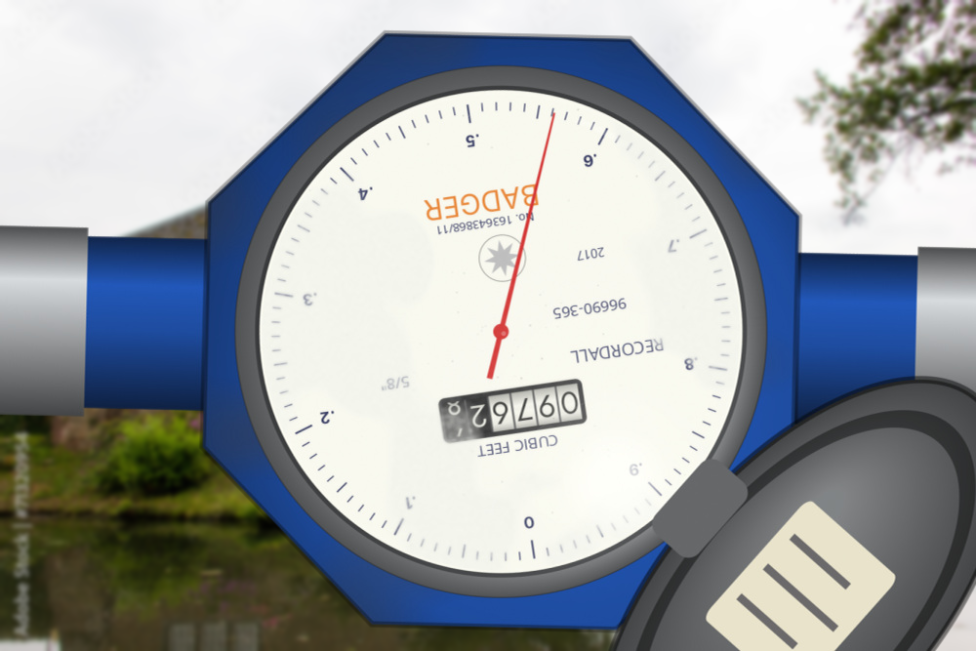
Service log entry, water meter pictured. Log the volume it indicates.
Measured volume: 97627.56 ft³
